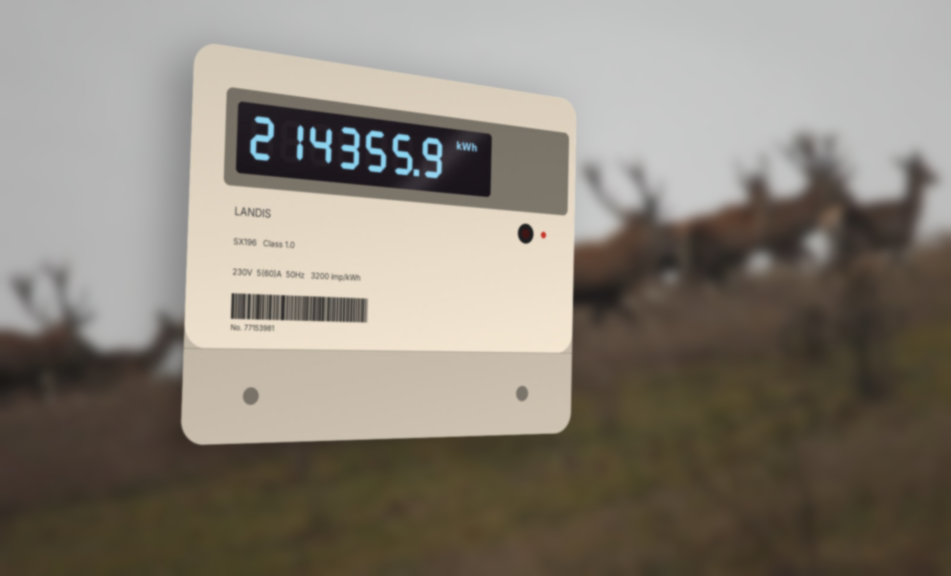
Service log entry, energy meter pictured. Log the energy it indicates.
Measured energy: 214355.9 kWh
